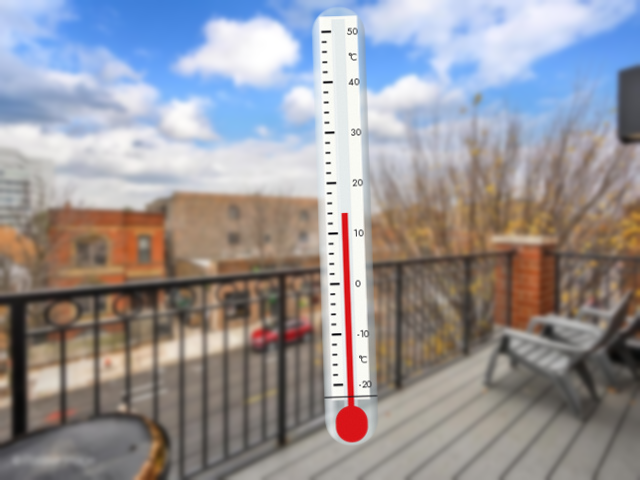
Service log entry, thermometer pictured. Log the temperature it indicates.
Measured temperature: 14 °C
